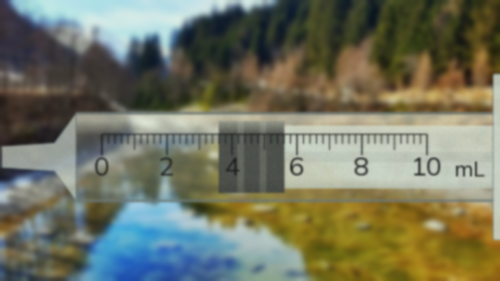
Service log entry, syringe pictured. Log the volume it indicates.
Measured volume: 3.6 mL
